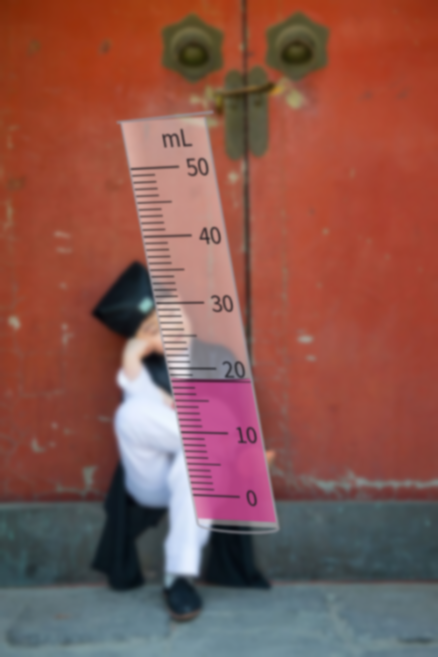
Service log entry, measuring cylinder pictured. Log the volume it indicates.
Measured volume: 18 mL
